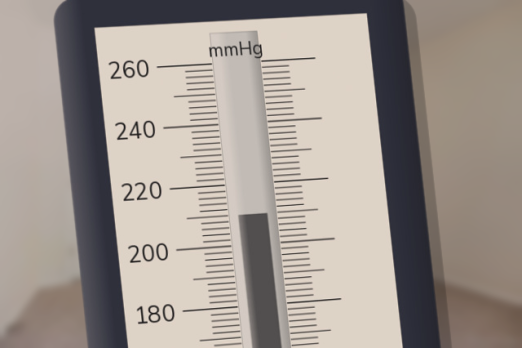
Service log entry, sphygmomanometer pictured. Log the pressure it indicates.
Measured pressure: 210 mmHg
